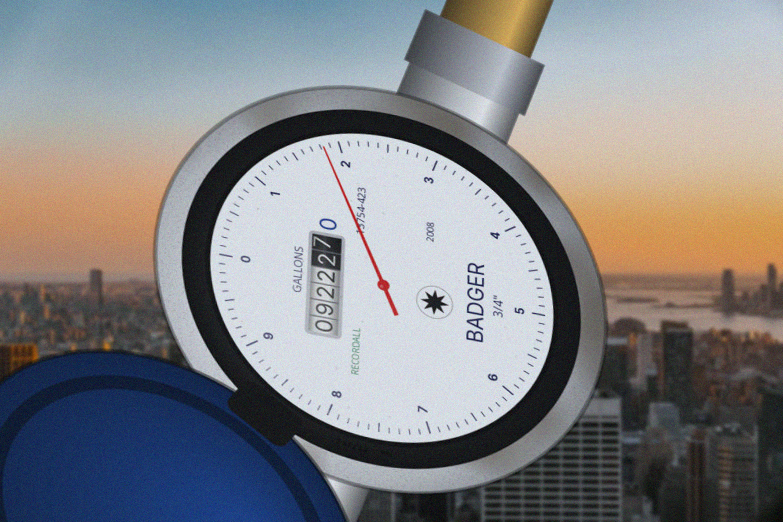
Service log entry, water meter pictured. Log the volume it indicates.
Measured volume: 922271.8 gal
